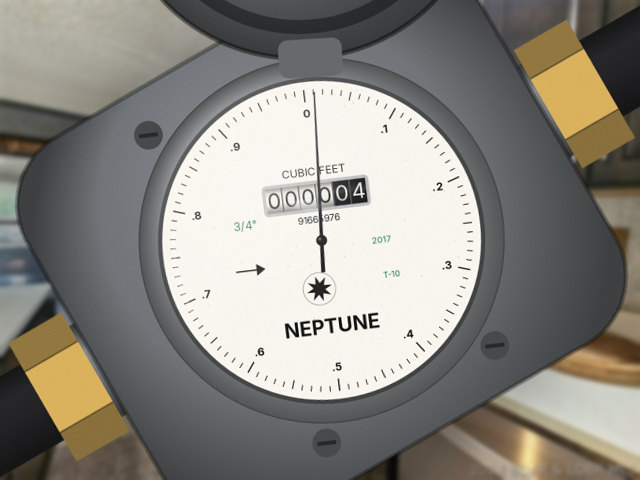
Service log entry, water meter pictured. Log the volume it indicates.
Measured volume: 4.01 ft³
